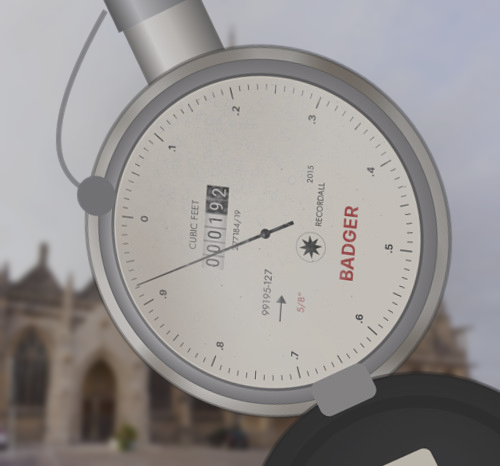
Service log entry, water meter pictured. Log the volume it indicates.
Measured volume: 191.92 ft³
